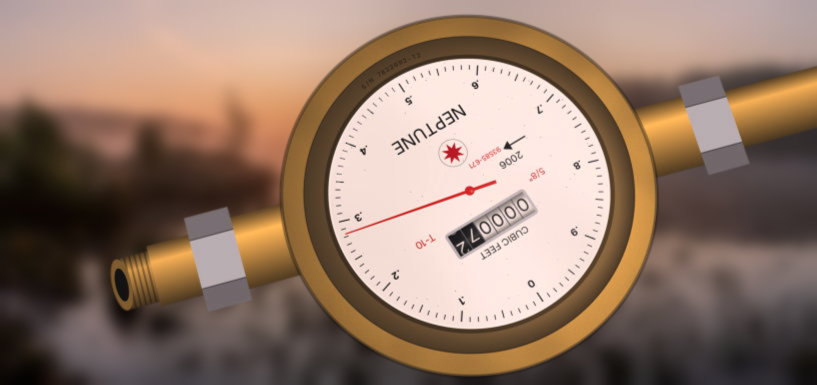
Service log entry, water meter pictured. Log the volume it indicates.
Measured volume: 72.28 ft³
